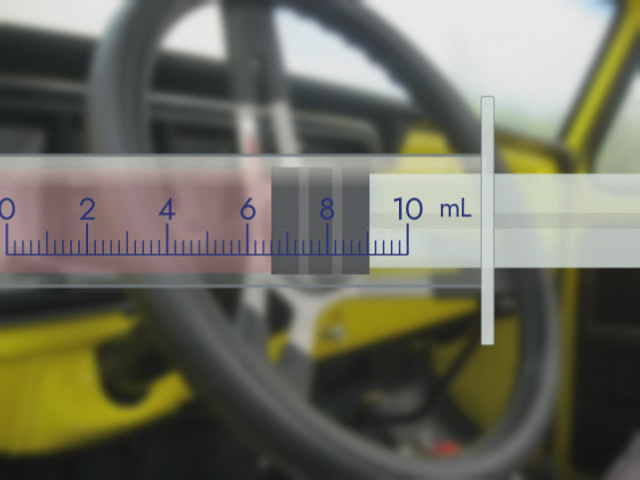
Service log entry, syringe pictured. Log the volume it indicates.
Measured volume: 6.6 mL
